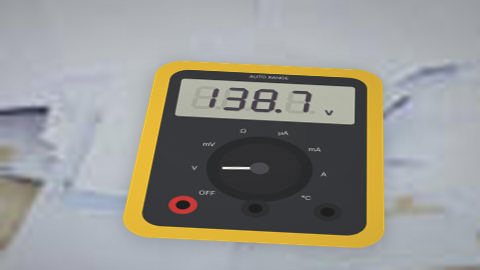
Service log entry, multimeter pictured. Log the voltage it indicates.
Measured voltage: 138.7 V
